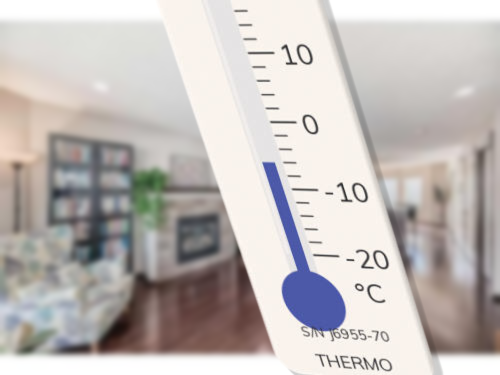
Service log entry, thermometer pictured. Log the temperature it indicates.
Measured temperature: -6 °C
